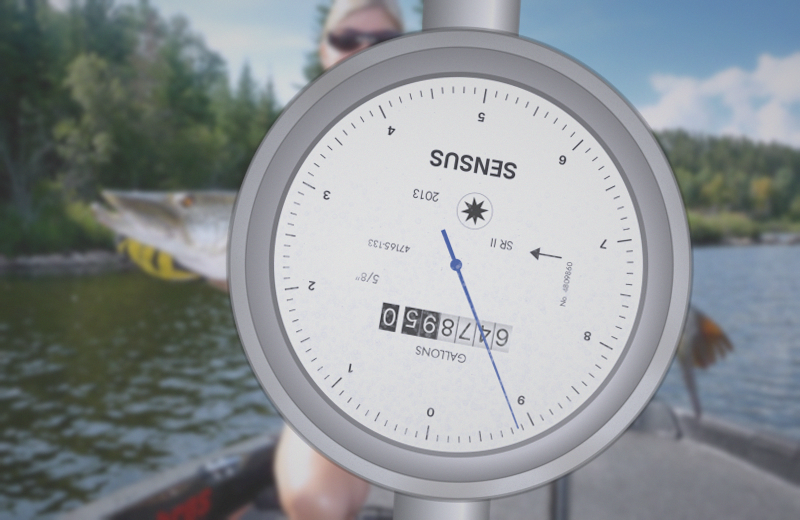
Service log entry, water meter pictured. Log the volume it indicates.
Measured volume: 6478949.1 gal
